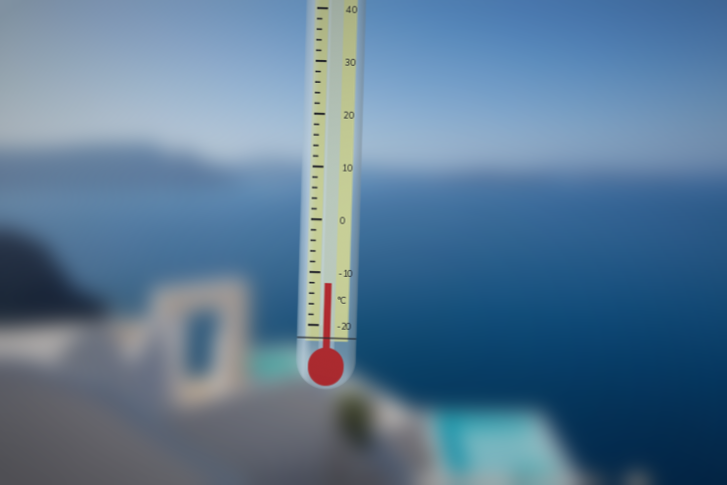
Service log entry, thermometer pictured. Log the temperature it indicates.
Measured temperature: -12 °C
